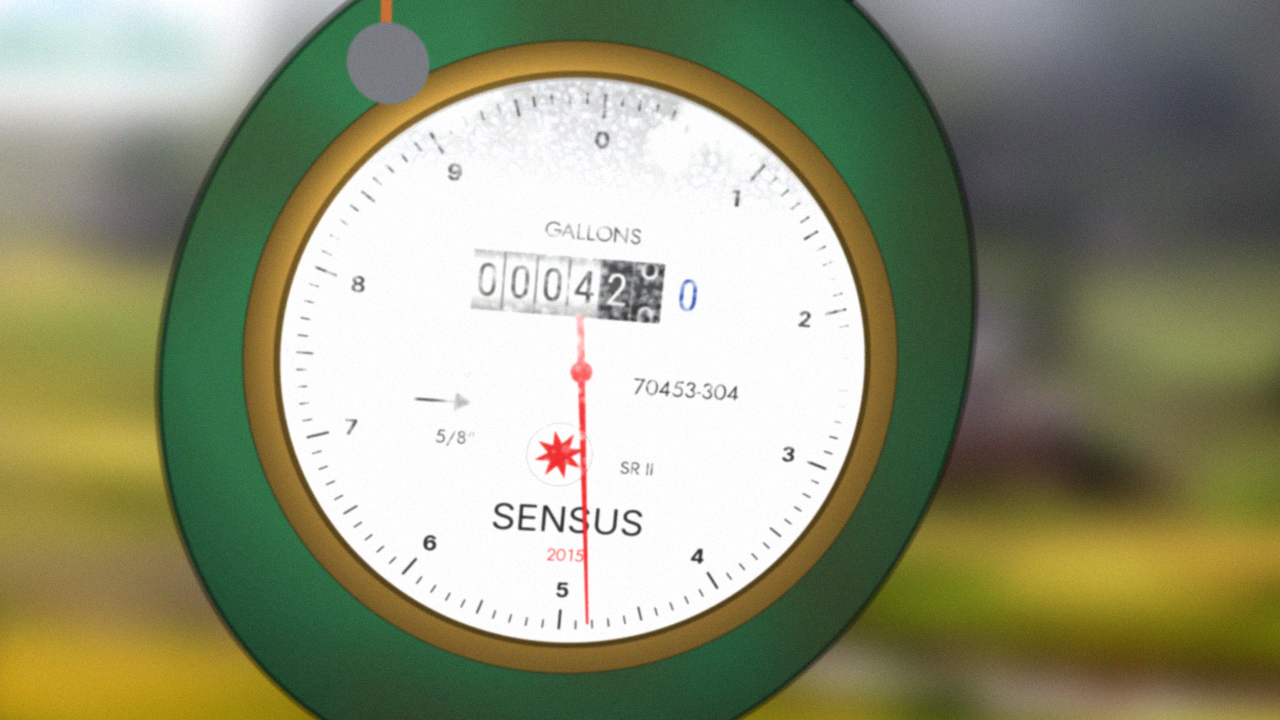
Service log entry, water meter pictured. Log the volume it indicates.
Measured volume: 4284.8 gal
